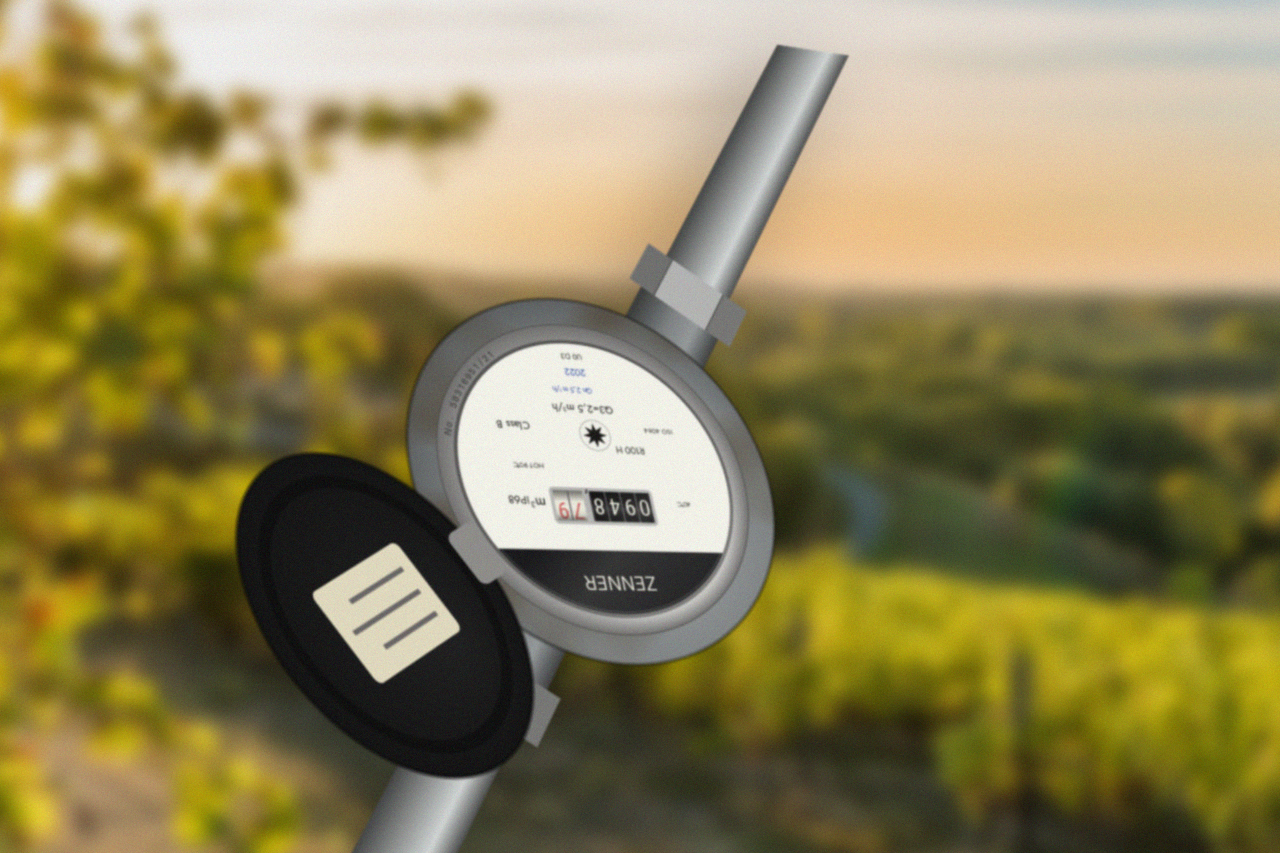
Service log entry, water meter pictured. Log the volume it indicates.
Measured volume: 948.79 m³
